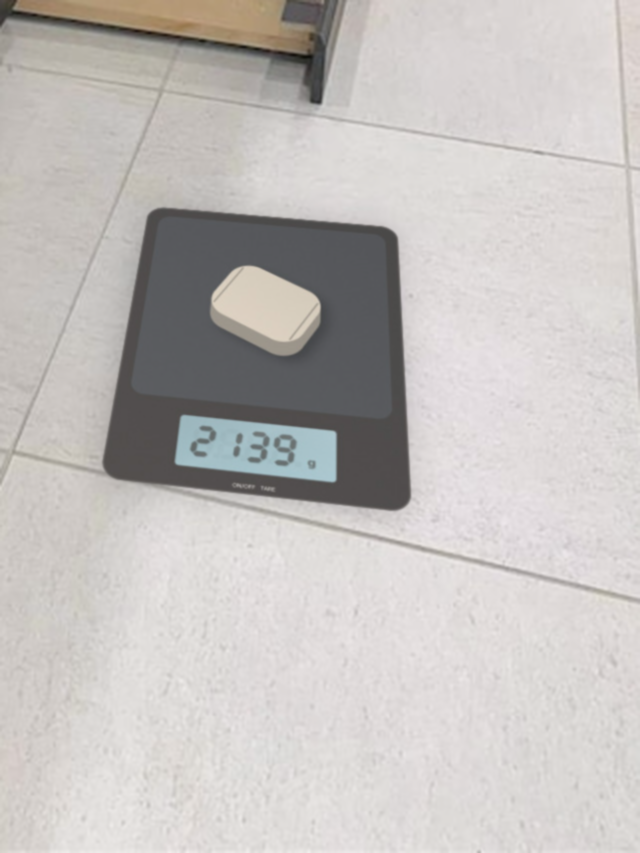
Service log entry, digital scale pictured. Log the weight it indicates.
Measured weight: 2139 g
